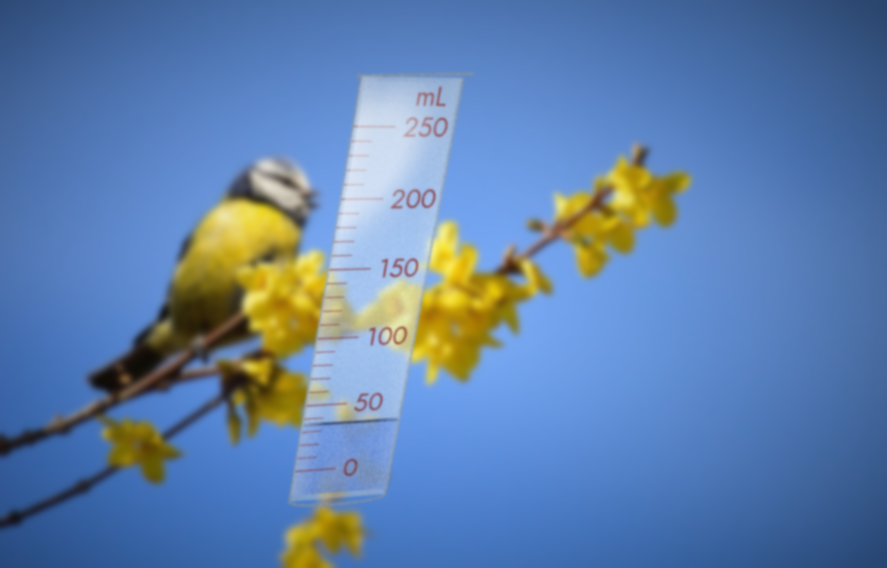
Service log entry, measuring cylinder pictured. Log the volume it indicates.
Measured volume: 35 mL
